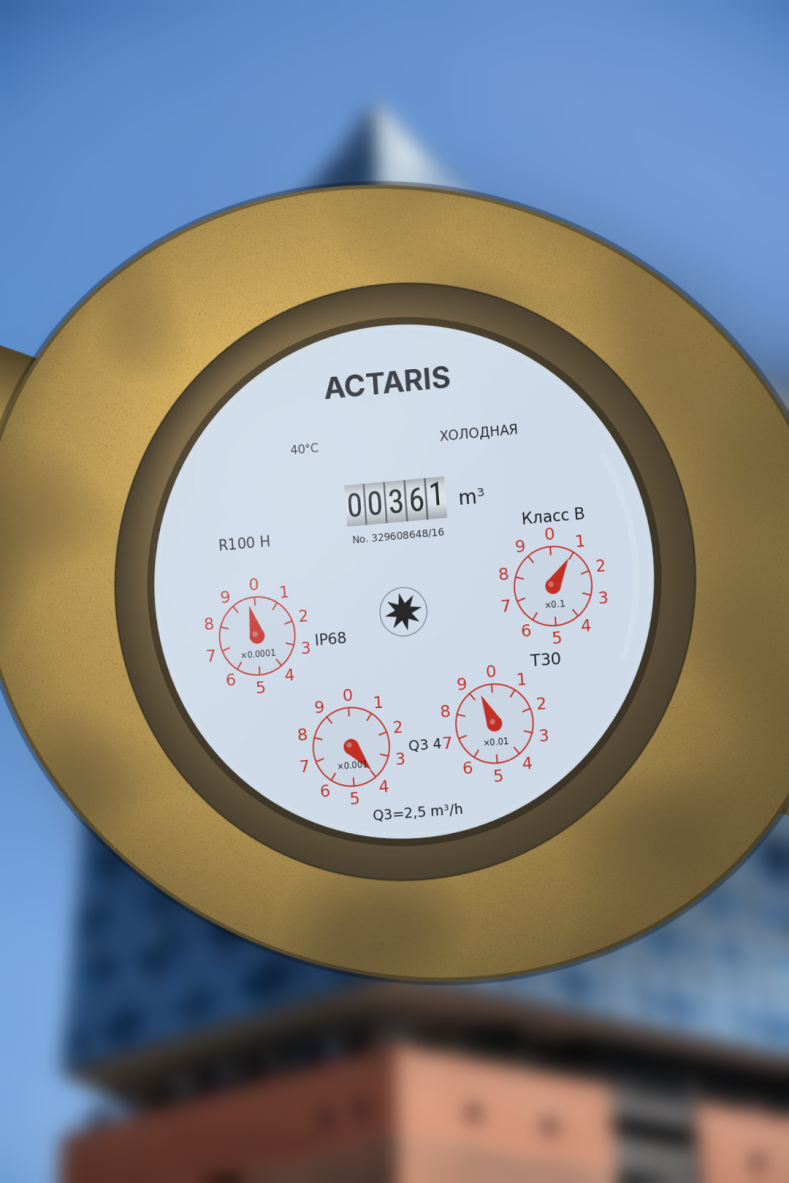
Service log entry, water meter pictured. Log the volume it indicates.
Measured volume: 361.0939 m³
